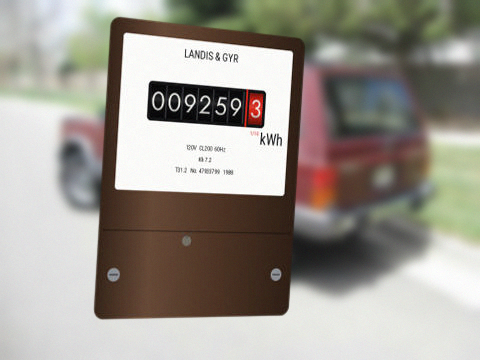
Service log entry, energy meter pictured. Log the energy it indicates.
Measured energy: 9259.3 kWh
